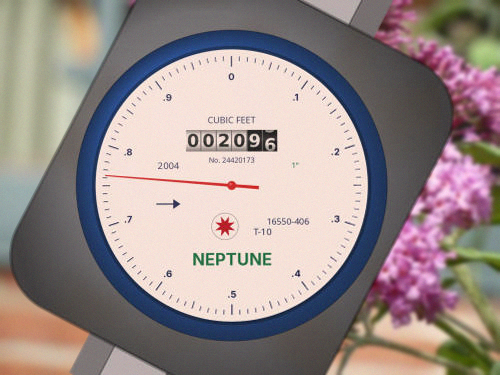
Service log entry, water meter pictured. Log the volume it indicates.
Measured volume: 2095.76 ft³
